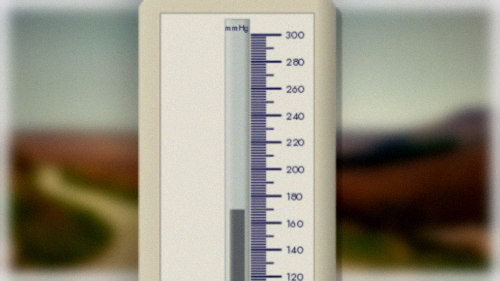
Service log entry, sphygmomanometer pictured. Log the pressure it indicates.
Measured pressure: 170 mmHg
